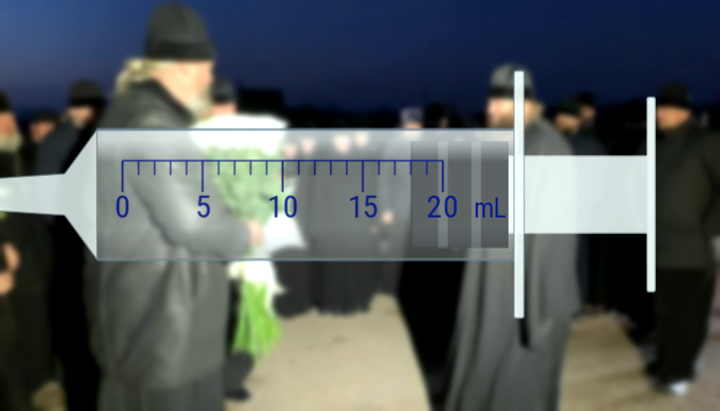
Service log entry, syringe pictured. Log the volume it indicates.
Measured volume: 18 mL
